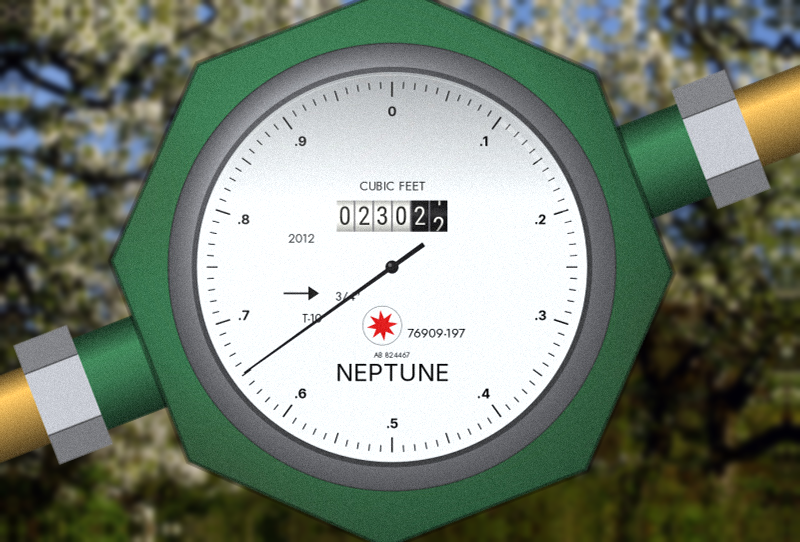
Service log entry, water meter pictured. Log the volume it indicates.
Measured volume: 23021.65 ft³
